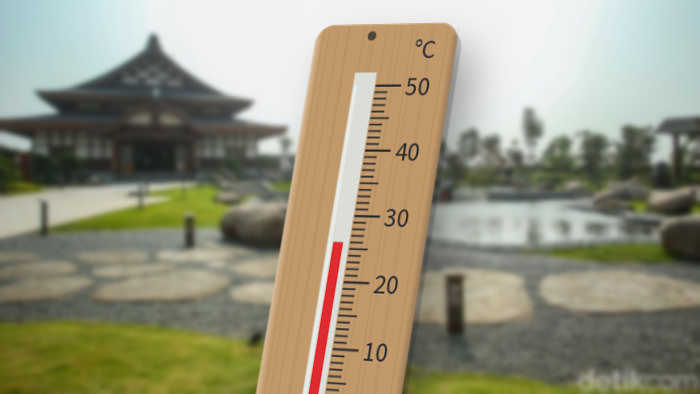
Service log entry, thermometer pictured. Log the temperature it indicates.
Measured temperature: 26 °C
